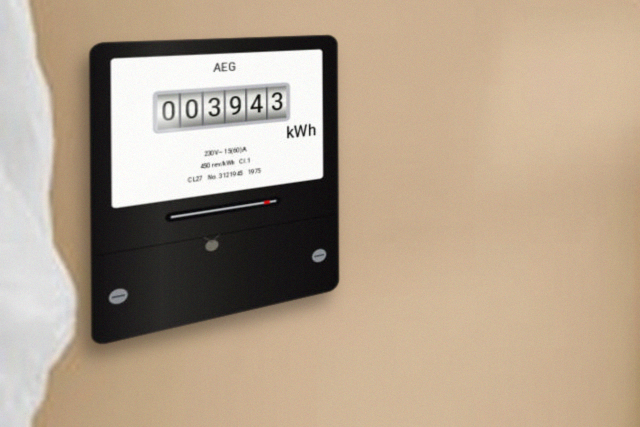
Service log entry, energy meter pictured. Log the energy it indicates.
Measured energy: 3943 kWh
